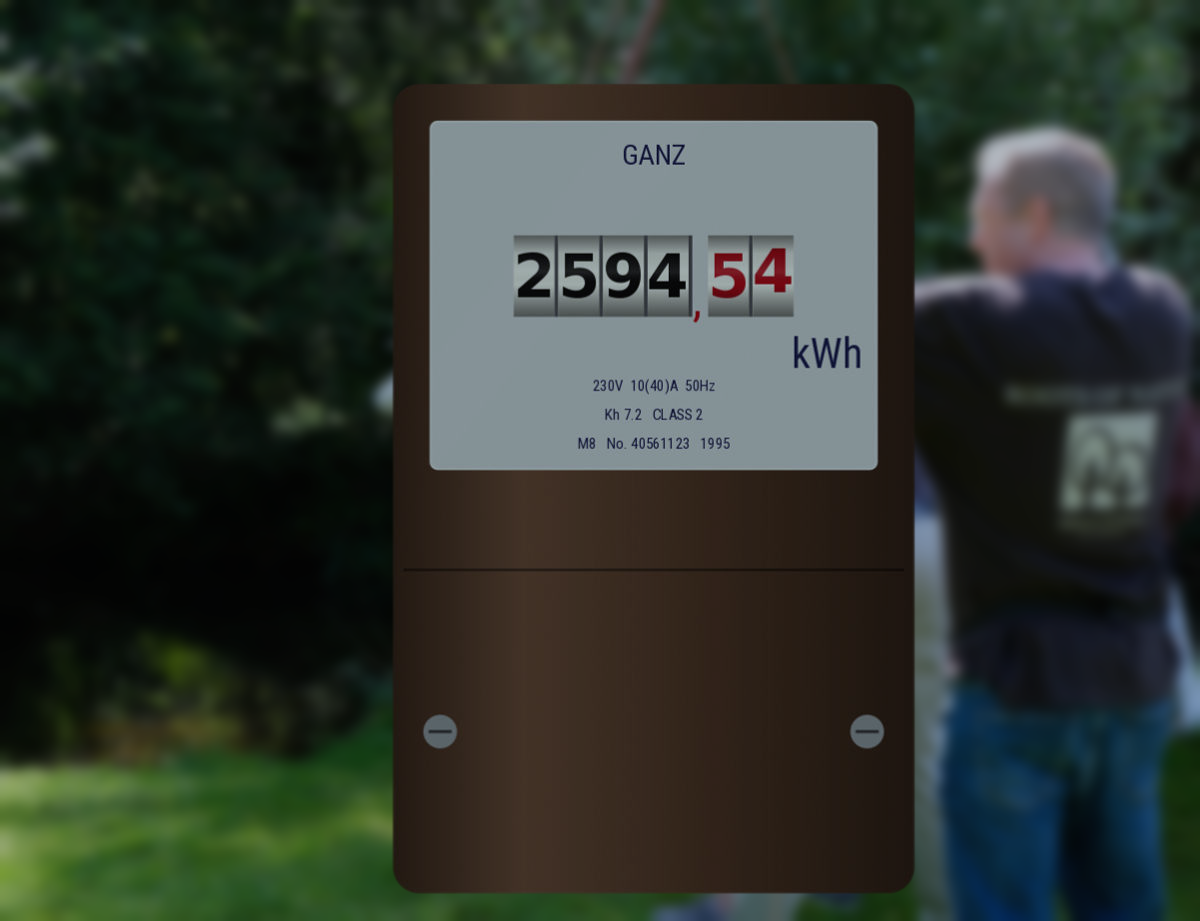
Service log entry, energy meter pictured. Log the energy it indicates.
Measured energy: 2594.54 kWh
